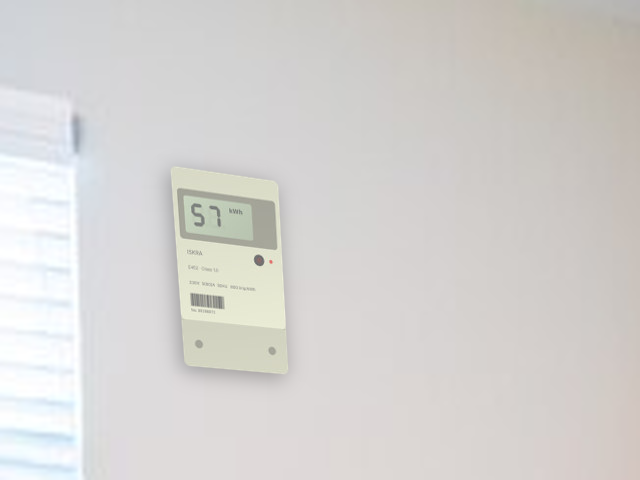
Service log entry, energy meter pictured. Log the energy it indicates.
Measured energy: 57 kWh
